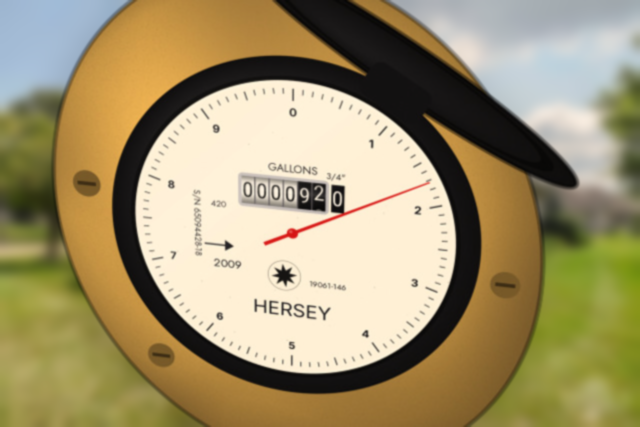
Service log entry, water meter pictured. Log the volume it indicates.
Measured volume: 921.7 gal
